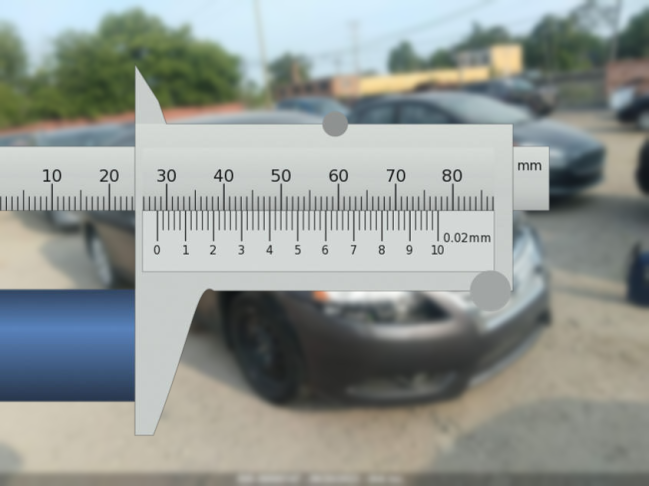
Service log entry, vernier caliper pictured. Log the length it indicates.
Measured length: 28.4 mm
